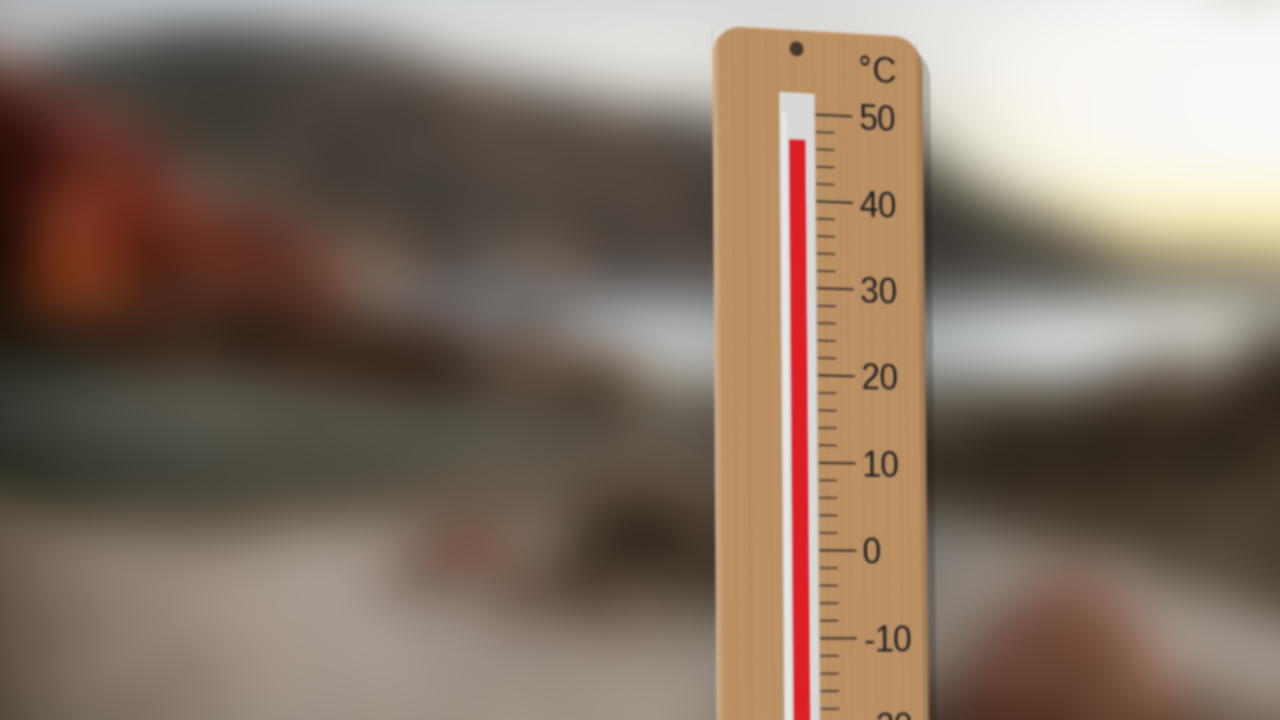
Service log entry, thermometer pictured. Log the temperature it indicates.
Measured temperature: 47 °C
